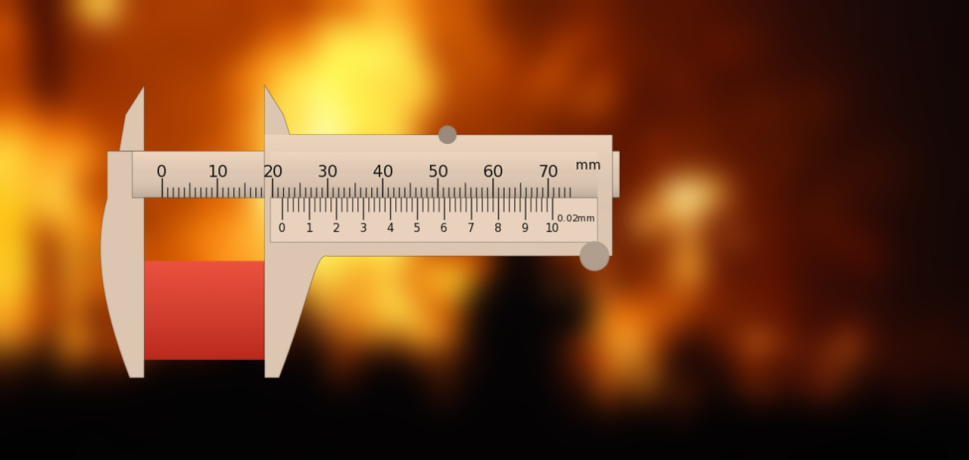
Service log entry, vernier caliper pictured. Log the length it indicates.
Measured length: 21.8 mm
